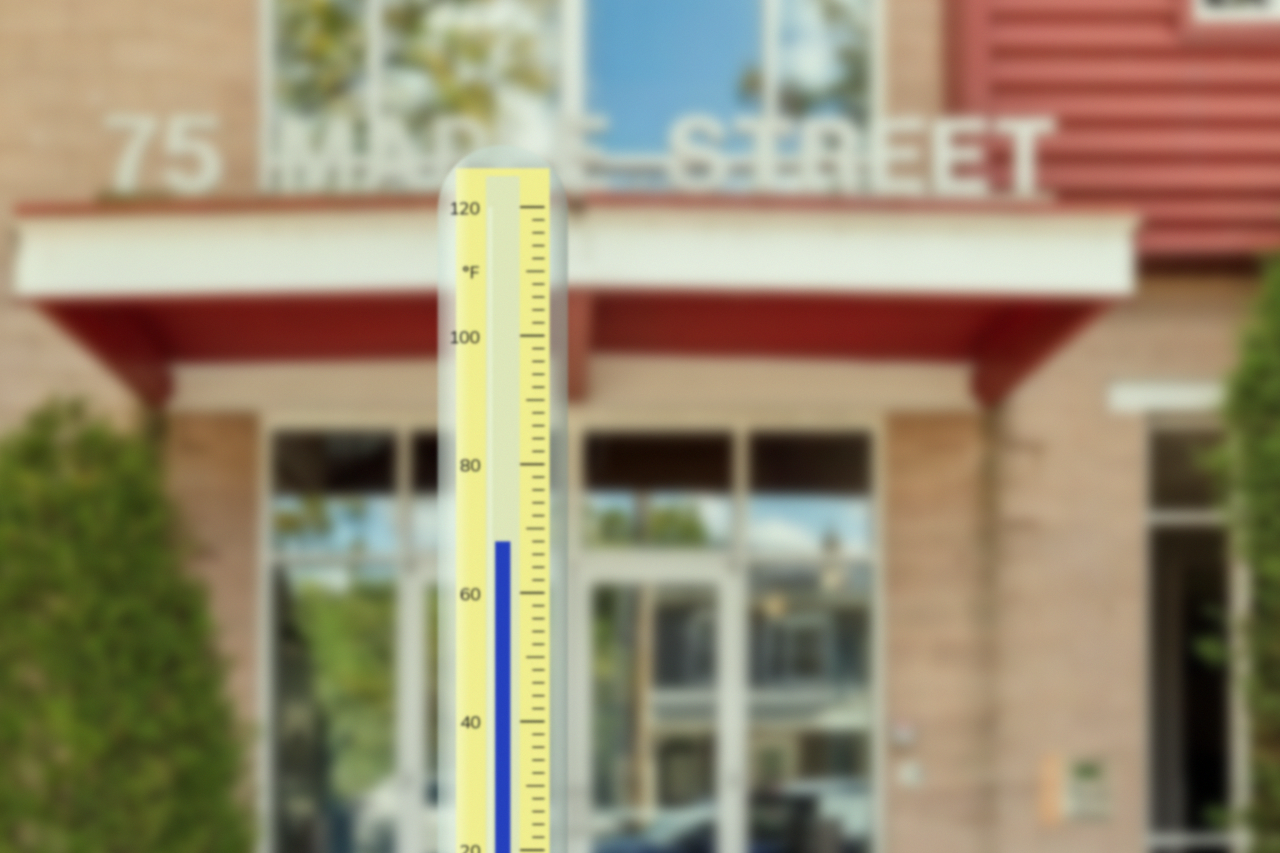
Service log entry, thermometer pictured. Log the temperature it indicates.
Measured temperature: 68 °F
